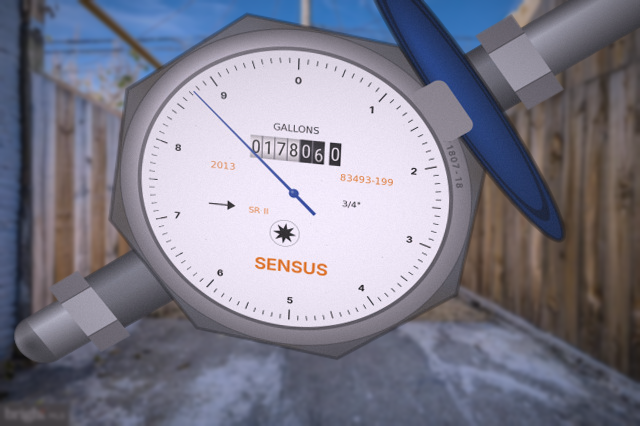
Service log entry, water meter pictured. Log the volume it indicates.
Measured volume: 178058.7 gal
